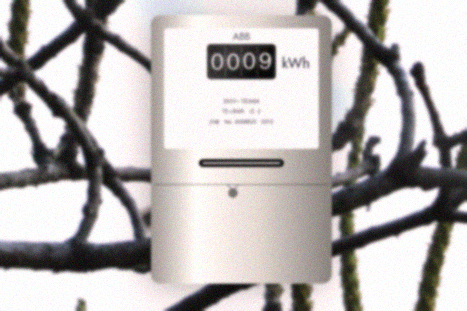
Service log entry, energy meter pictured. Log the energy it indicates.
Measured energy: 9 kWh
